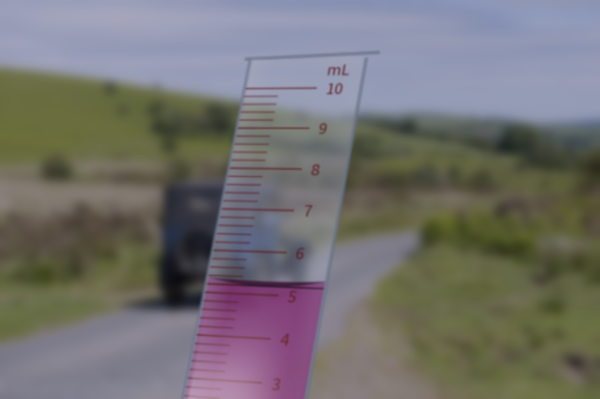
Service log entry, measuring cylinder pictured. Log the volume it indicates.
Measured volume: 5.2 mL
